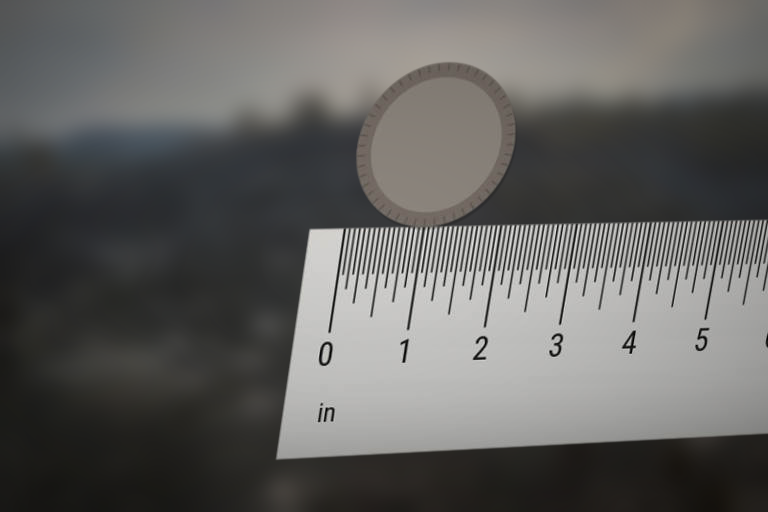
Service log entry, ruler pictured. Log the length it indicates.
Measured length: 2 in
